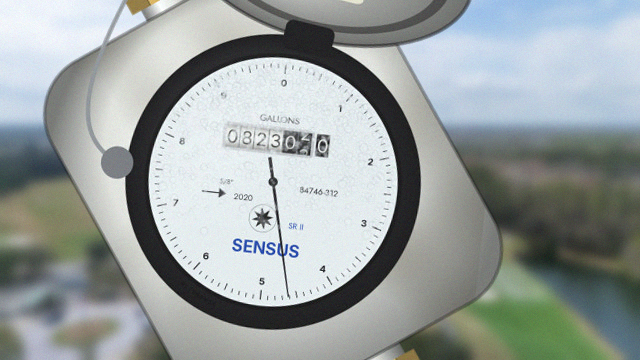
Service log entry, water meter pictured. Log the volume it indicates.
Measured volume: 823024.6 gal
